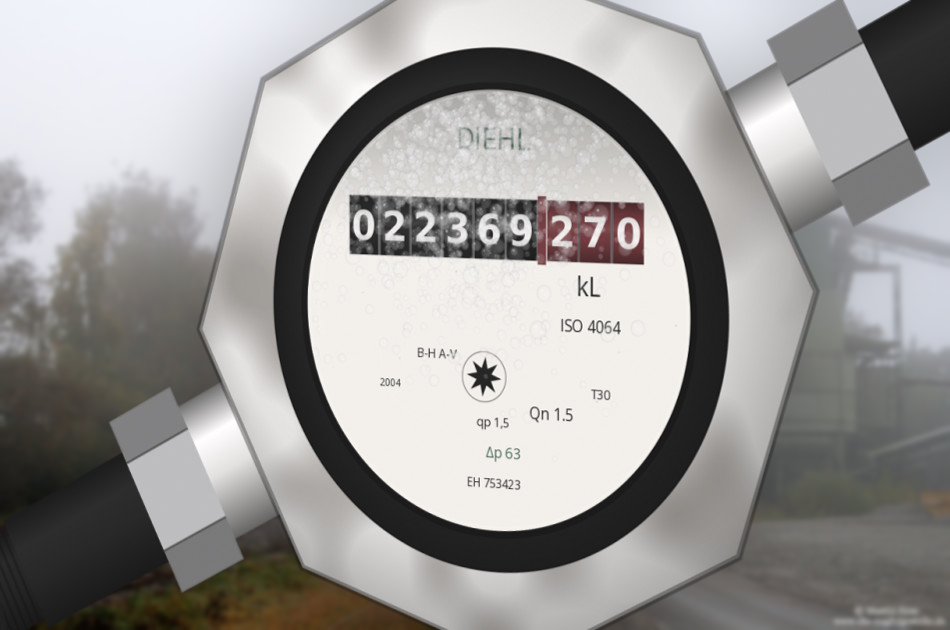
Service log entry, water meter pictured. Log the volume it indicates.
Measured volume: 22369.270 kL
